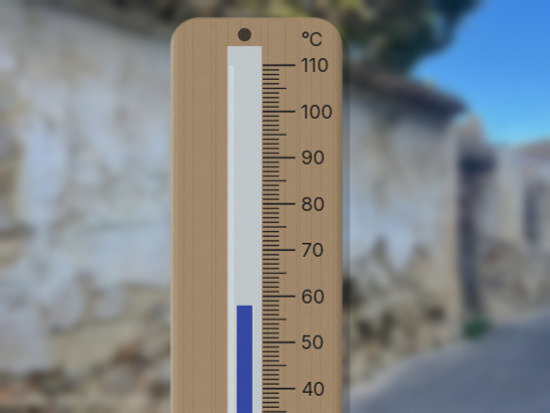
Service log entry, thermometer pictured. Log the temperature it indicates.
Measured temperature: 58 °C
